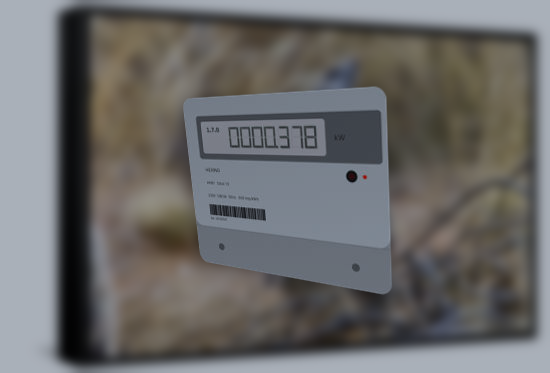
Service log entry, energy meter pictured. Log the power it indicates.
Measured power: 0.378 kW
